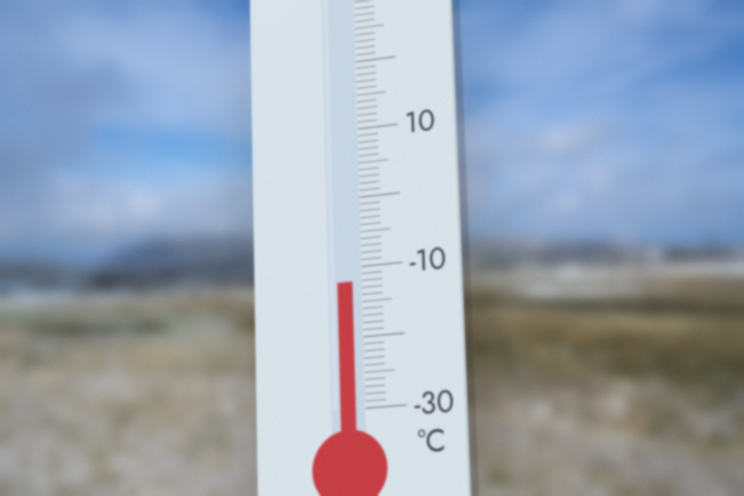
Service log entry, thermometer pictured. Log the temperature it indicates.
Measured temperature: -12 °C
